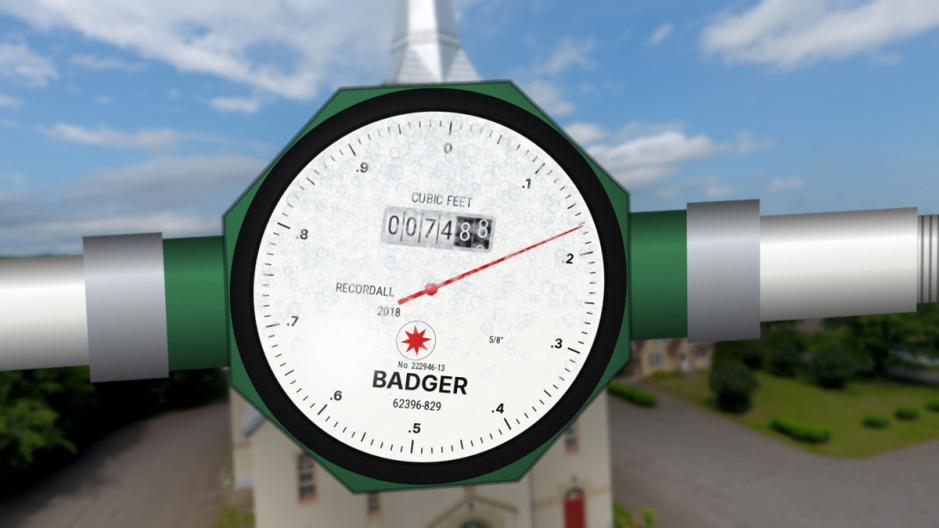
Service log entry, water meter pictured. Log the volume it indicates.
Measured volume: 7488.17 ft³
